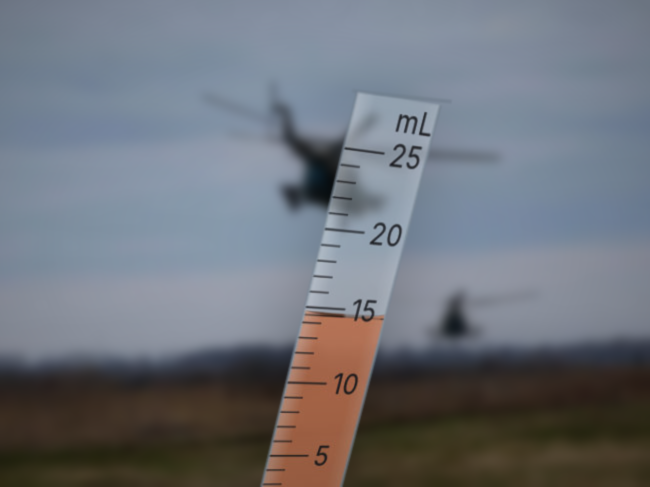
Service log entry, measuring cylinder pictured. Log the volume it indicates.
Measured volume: 14.5 mL
